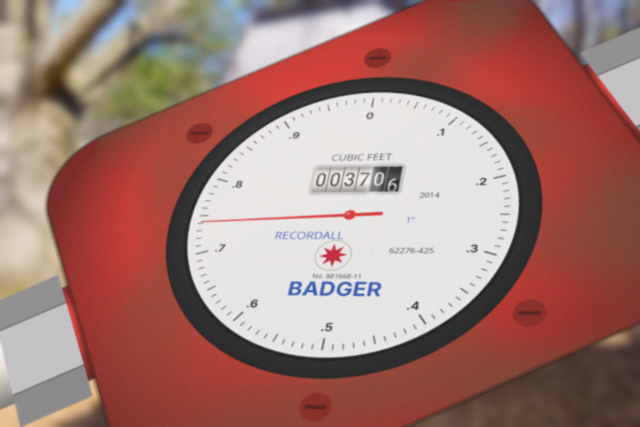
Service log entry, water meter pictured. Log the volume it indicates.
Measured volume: 3705.74 ft³
